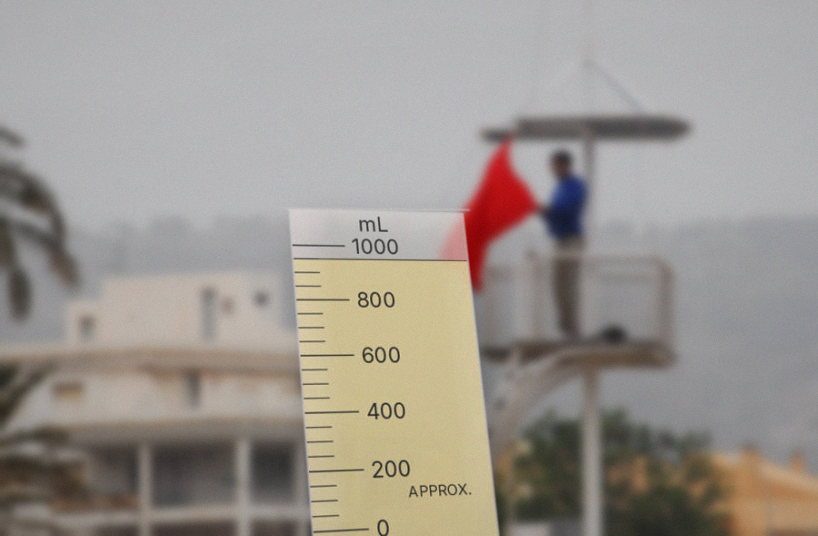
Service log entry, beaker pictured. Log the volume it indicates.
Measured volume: 950 mL
